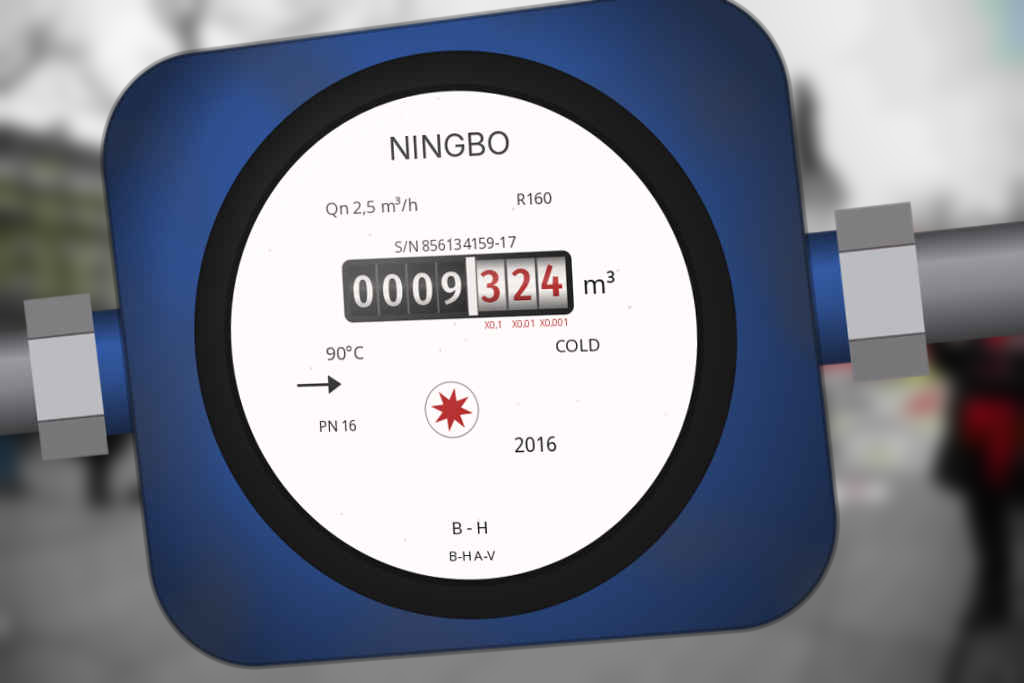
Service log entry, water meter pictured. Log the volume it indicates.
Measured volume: 9.324 m³
